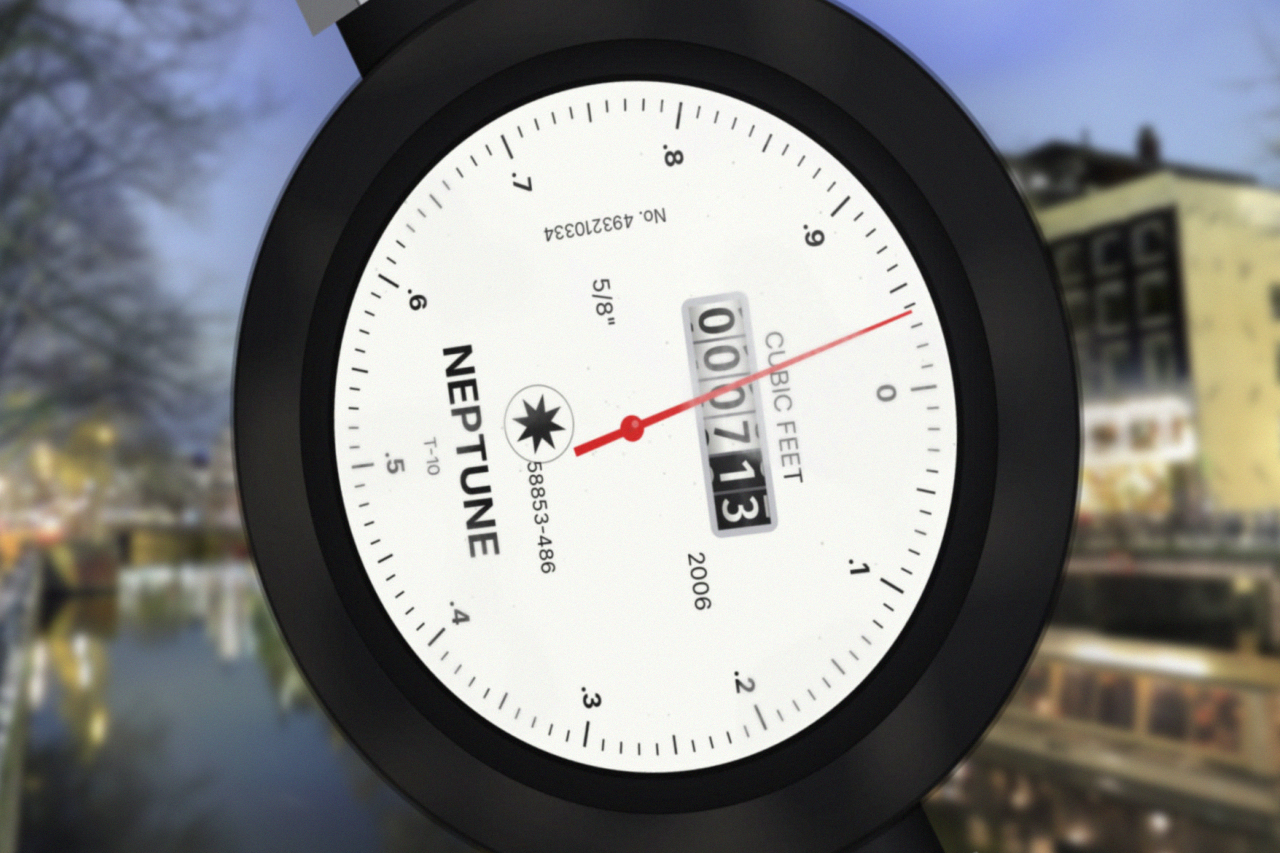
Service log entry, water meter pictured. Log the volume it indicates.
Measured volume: 712.96 ft³
